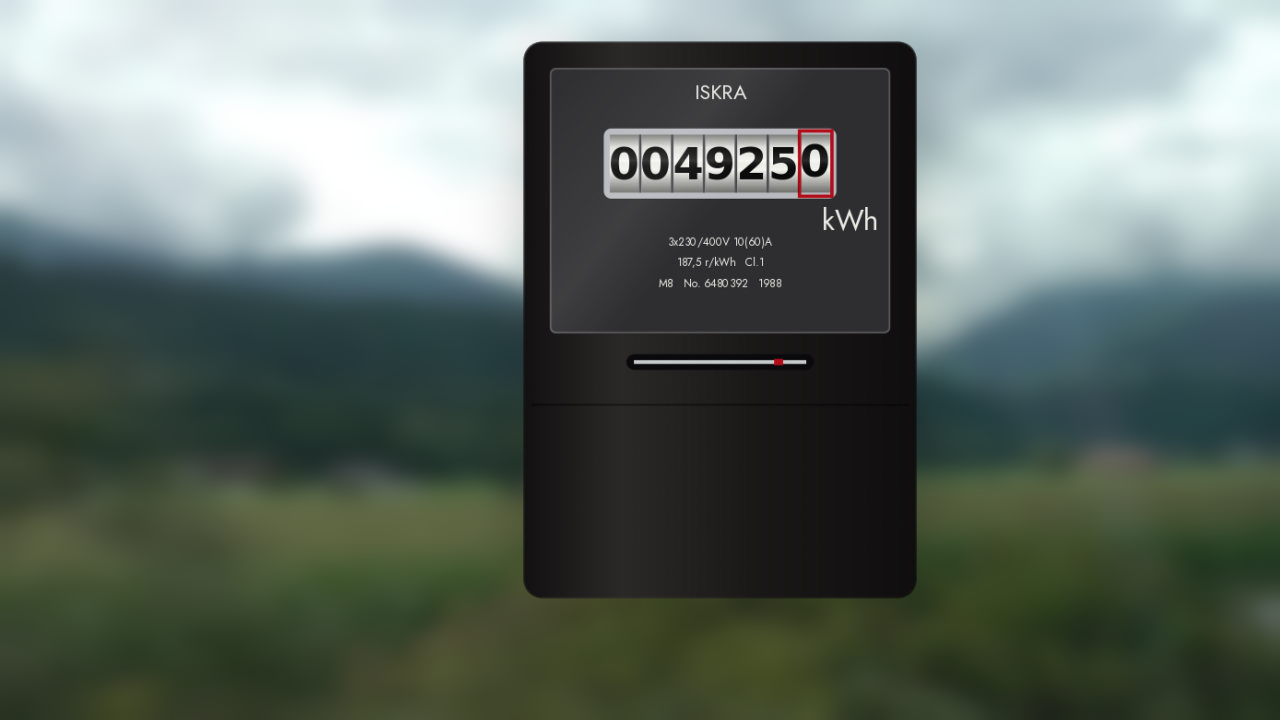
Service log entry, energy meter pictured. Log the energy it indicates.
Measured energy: 4925.0 kWh
